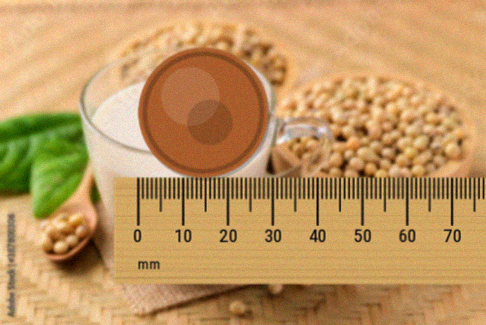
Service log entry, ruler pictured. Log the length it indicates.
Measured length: 29 mm
